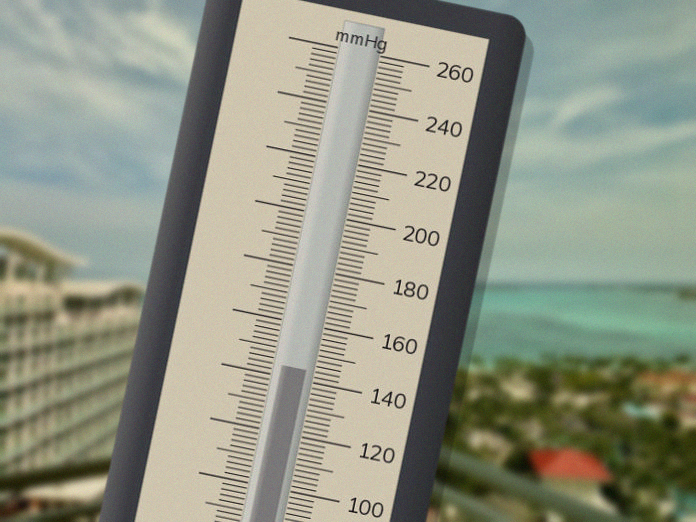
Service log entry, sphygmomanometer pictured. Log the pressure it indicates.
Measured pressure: 144 mmHg
